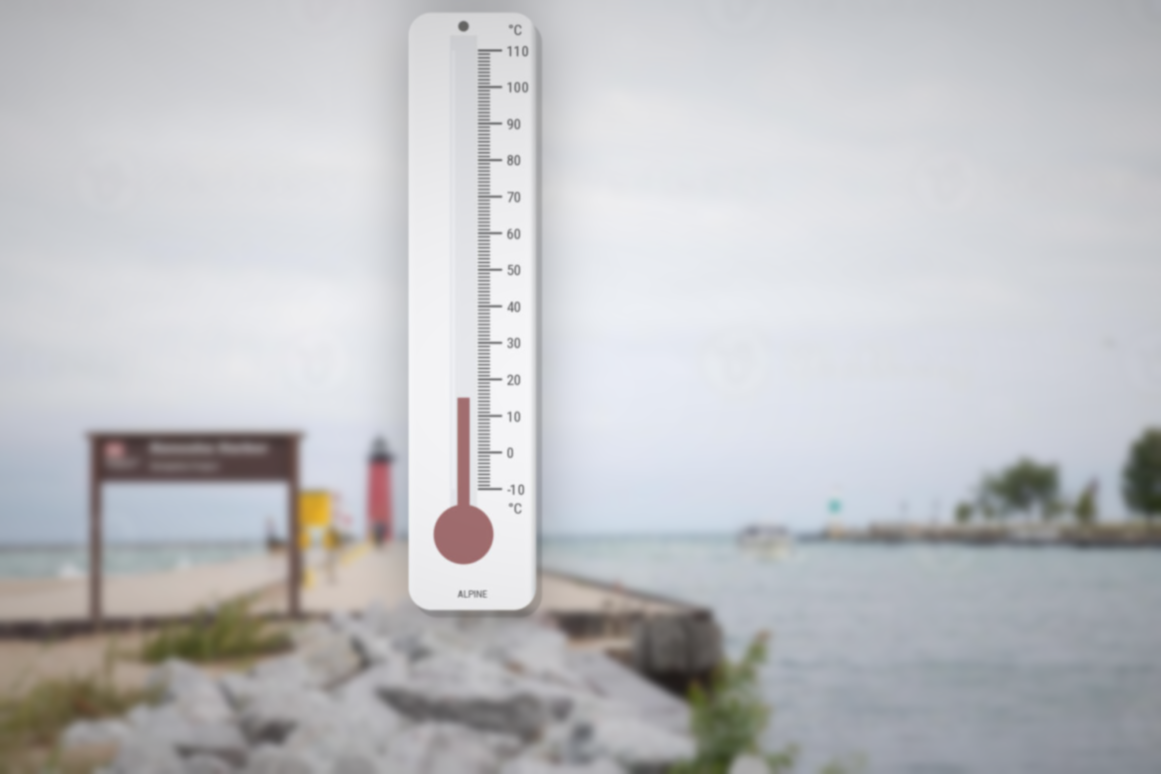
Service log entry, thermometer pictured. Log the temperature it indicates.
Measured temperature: 15 °C
